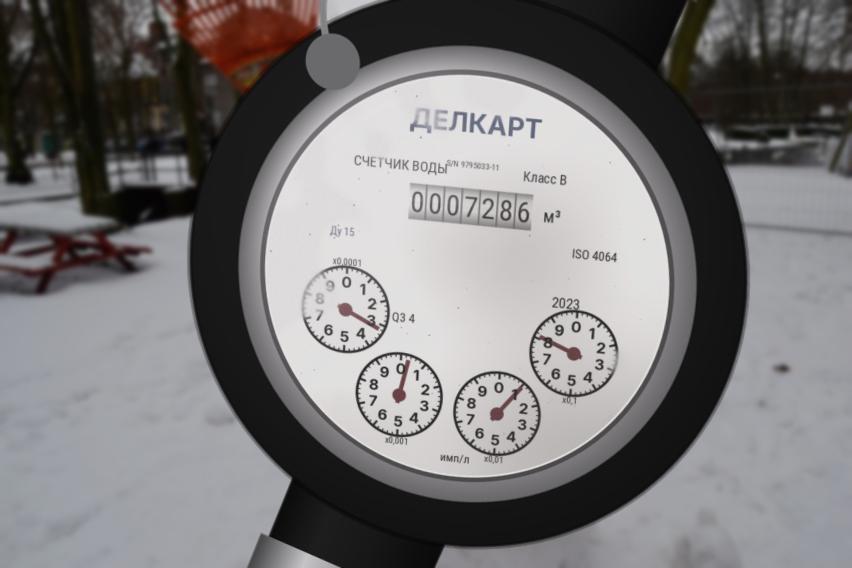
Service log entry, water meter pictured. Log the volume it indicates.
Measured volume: 7286.8103 m³
